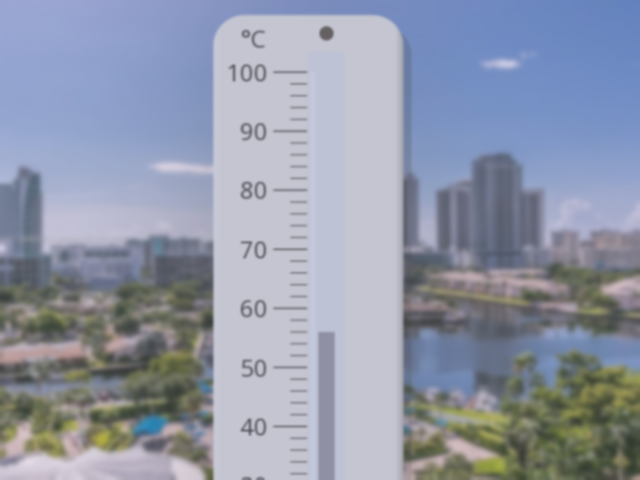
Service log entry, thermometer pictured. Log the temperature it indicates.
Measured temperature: 56 °C
